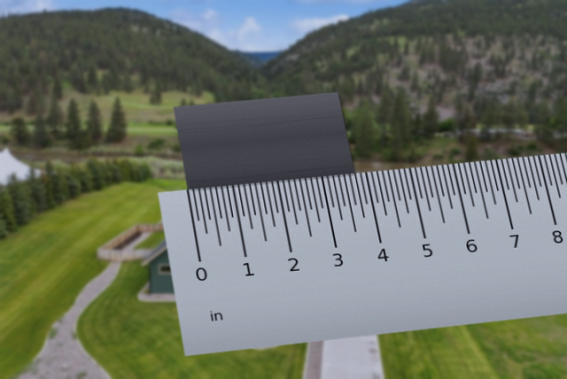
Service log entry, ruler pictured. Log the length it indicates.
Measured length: 3.75 in
